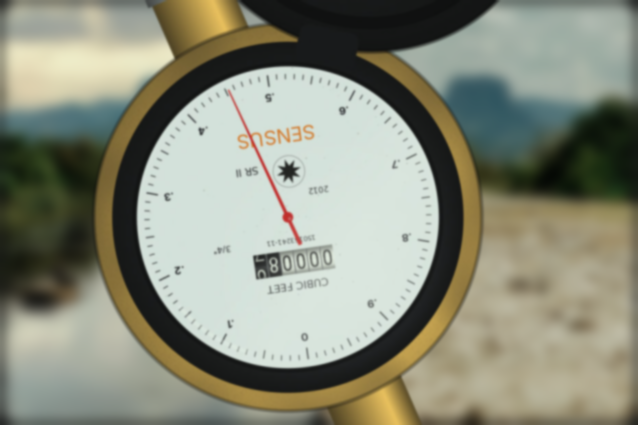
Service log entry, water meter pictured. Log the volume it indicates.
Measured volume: 86.45 ft³
